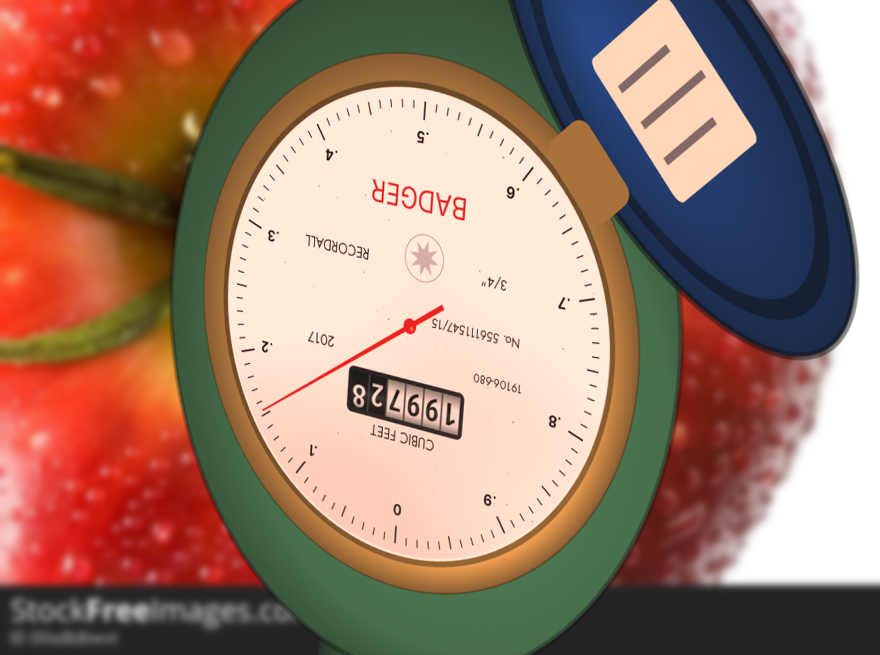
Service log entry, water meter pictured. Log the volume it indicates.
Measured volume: 199728.15 ft³
